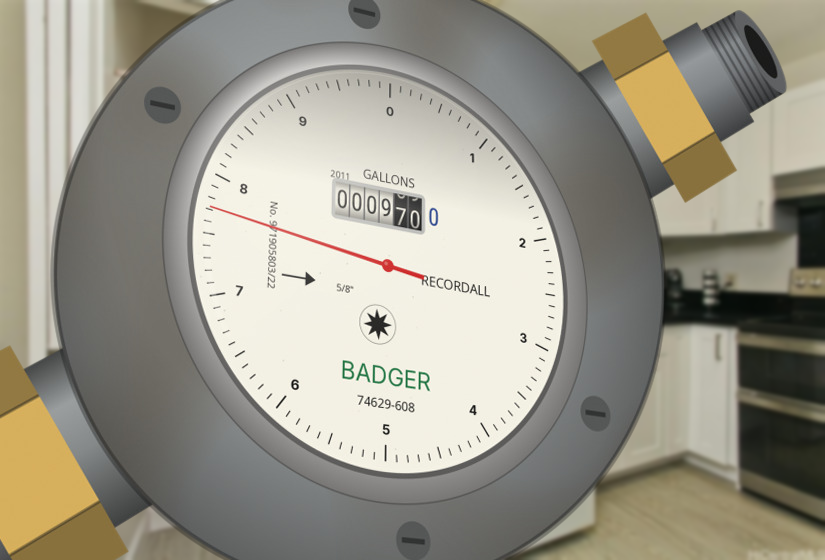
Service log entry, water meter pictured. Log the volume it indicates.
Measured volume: 9697.7 gal
